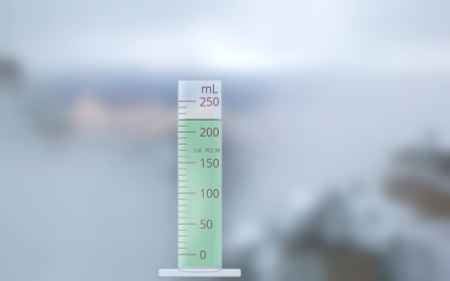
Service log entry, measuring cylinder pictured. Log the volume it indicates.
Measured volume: 220 mL
